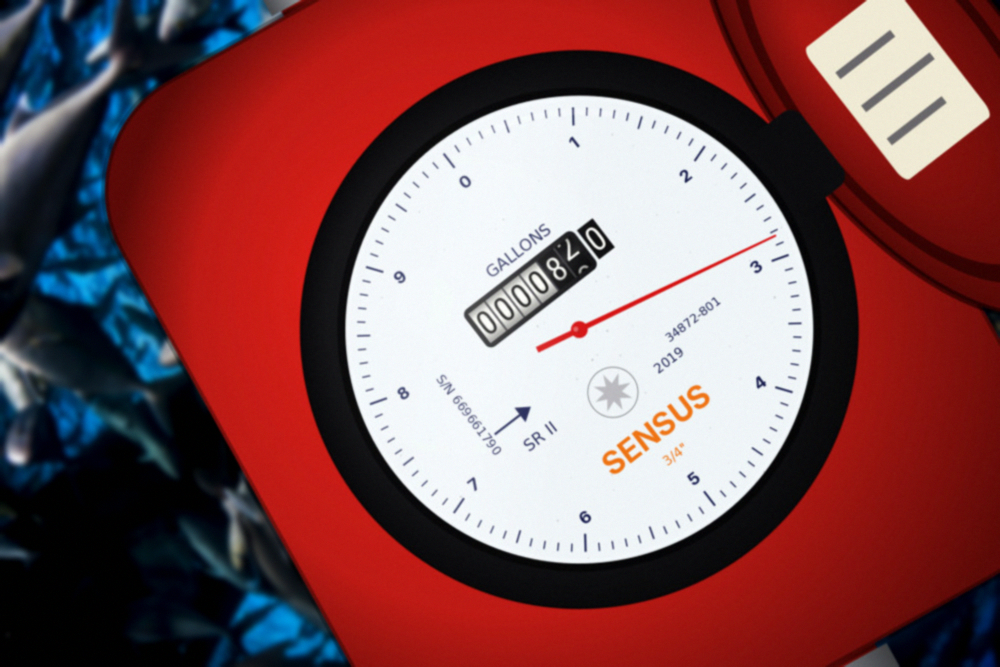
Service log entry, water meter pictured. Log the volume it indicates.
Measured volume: 822.8 gal
